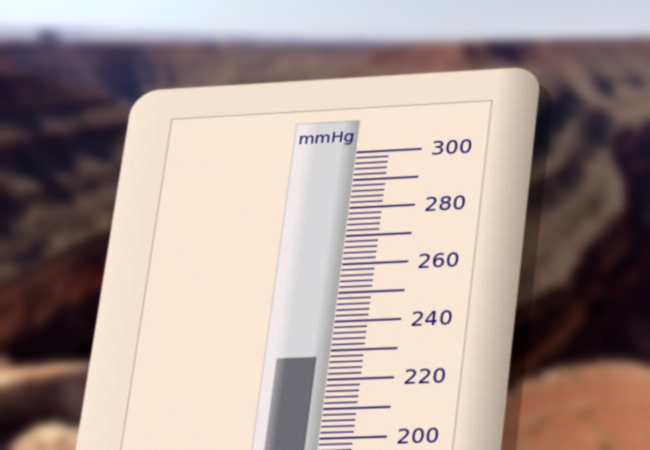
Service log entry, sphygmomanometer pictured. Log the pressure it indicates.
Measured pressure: 228 mmHg
